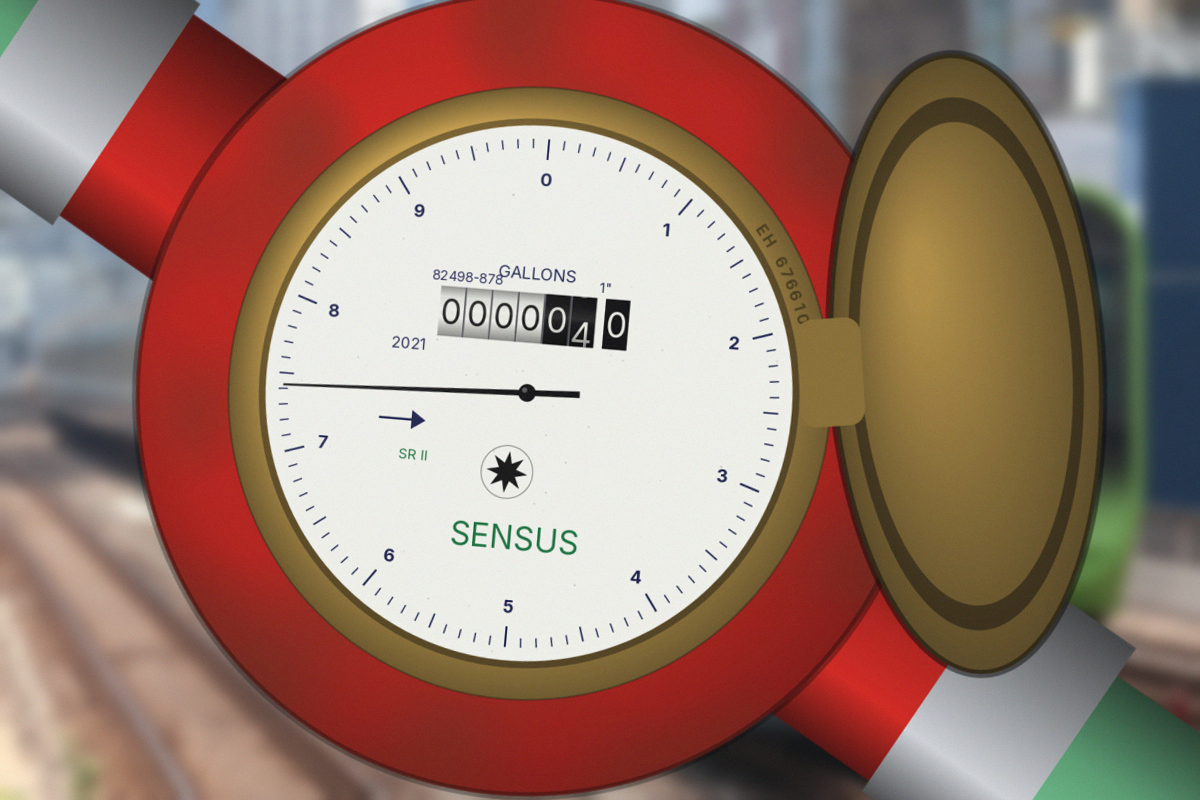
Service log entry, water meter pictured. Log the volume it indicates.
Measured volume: 37.4 gal
